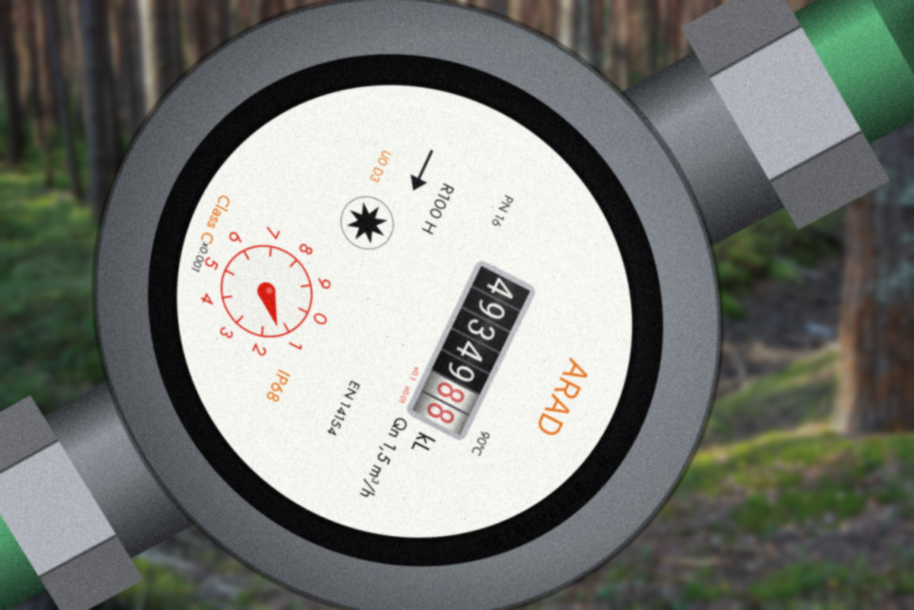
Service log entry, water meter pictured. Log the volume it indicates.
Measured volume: 49349.881 kL
